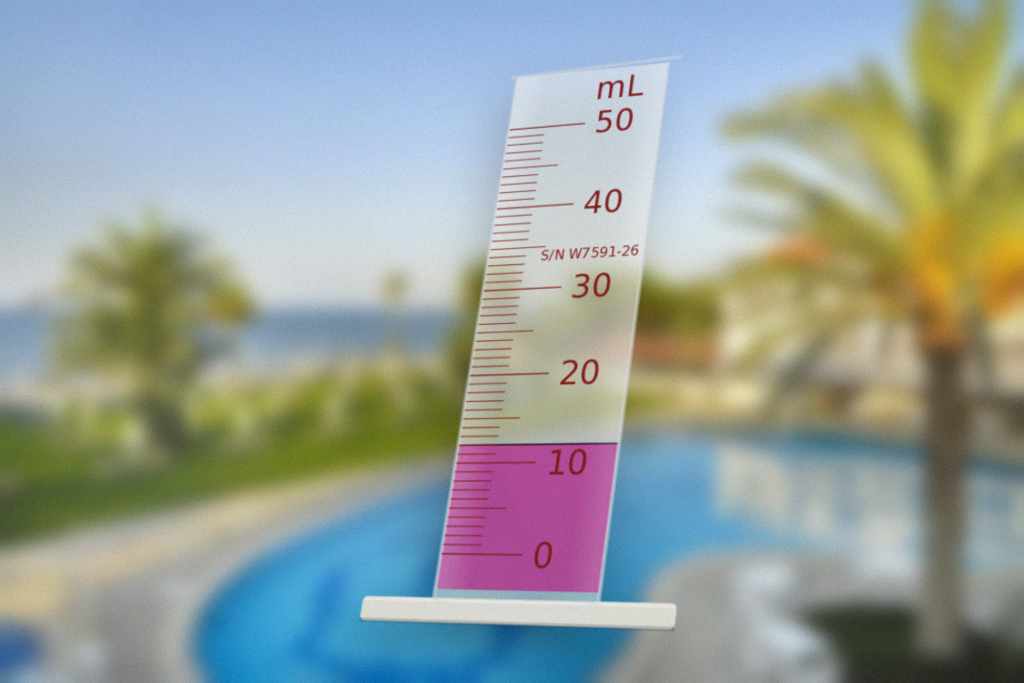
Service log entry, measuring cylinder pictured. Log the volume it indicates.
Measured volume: 12 mL
